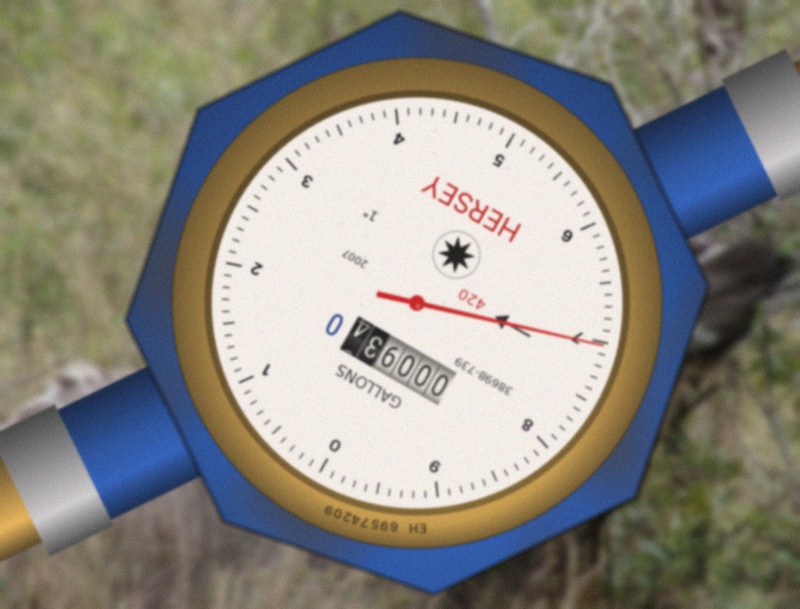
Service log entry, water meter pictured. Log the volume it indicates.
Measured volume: 9337.0 gal
